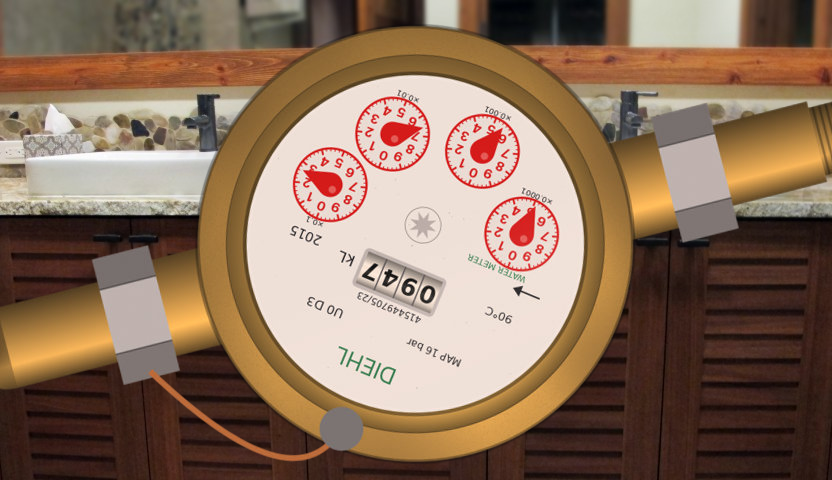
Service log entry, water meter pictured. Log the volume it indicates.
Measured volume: 947.2655 kL
